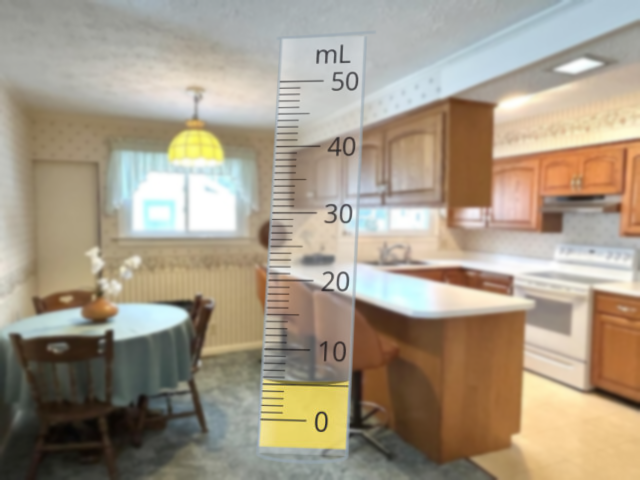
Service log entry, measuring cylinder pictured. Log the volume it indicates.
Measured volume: 5 mL
